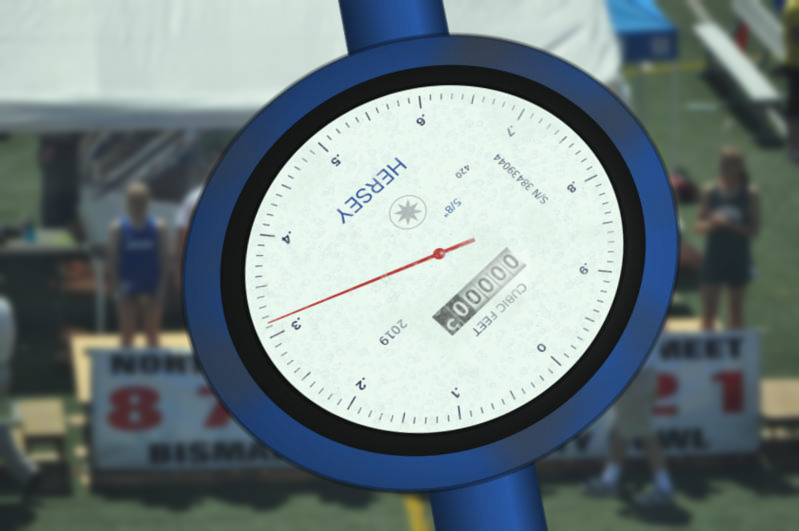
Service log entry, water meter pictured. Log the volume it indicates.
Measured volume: 5.31 ft³
